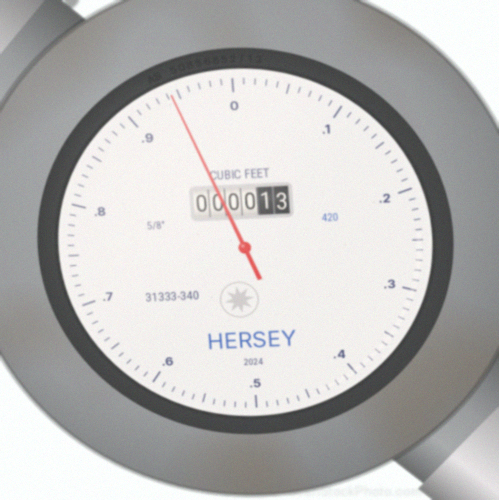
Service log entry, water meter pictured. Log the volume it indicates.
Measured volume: 12.94 ft³
